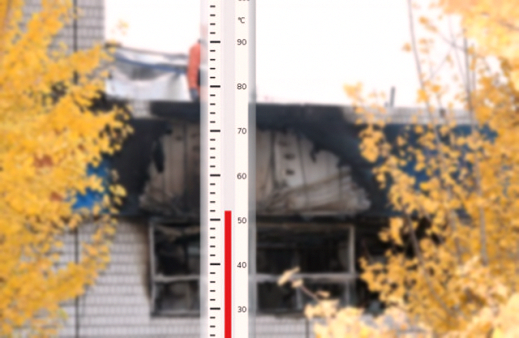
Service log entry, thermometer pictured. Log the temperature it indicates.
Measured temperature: 52 °C
